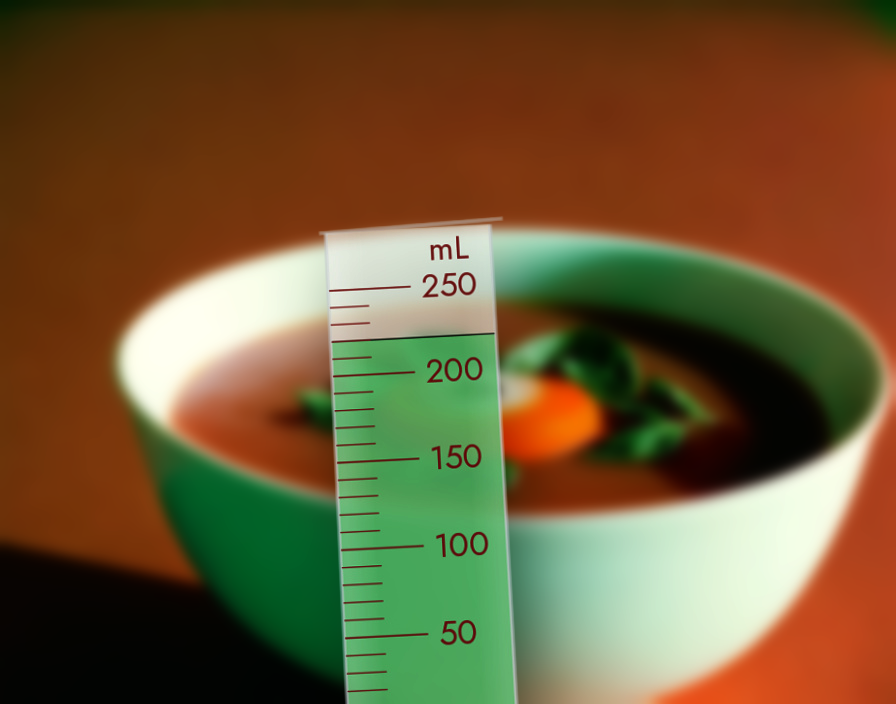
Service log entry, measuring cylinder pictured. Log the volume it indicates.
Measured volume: 220 mL
